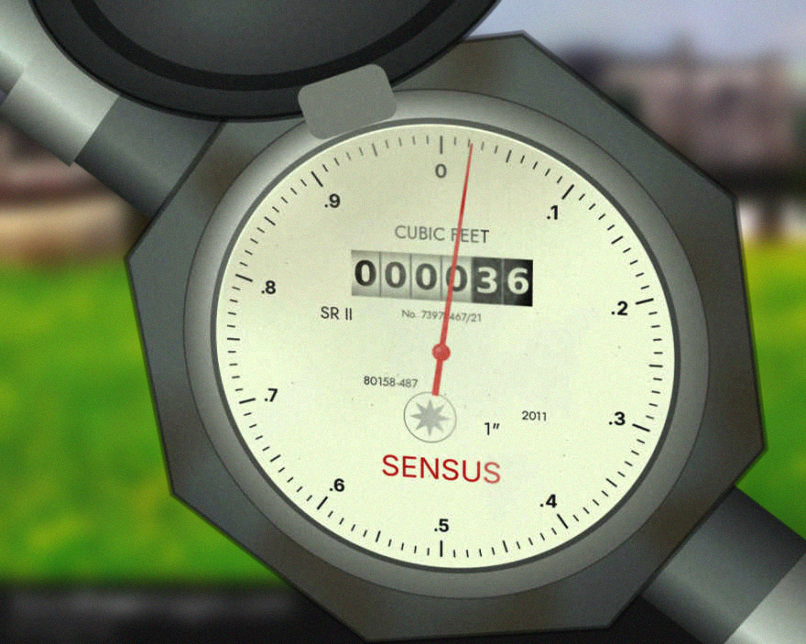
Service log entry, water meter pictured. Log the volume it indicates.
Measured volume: 36.02 ft³
